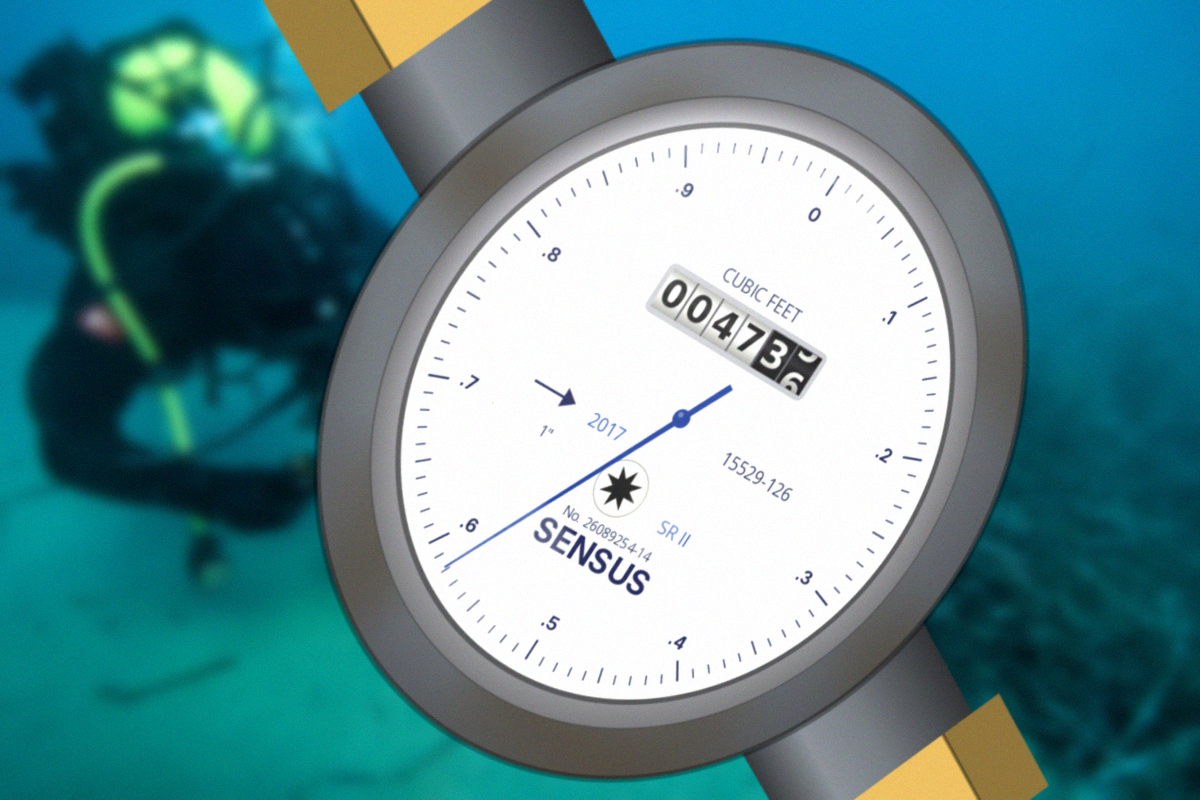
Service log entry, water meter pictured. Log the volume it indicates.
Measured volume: 4735.58 ft³
